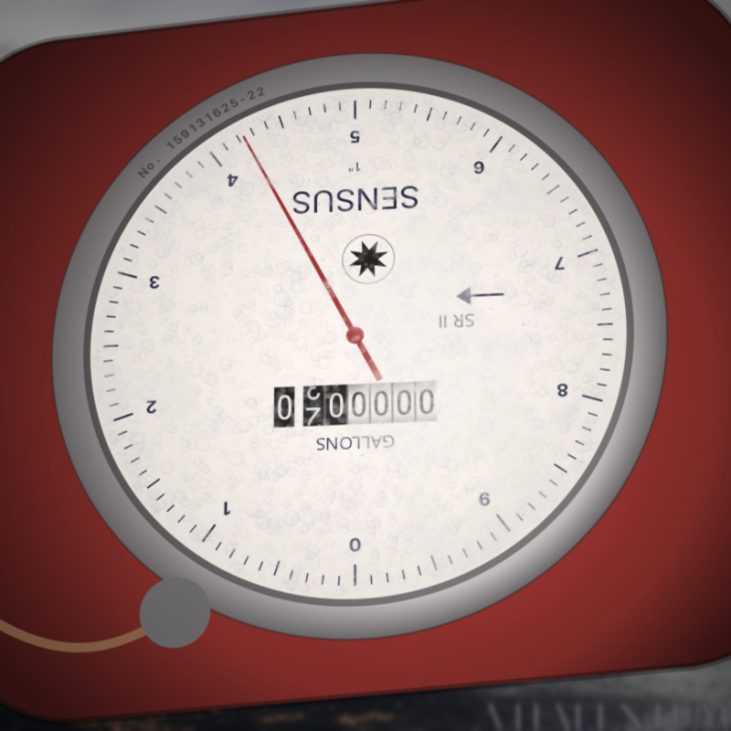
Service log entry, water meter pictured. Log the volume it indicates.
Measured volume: 24.2 gal
